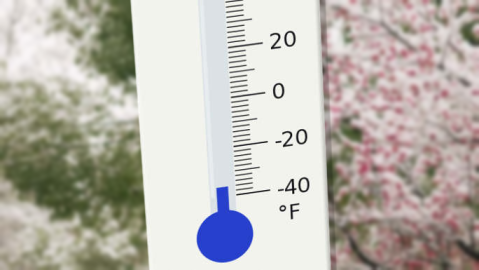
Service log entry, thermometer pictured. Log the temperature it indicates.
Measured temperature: -36 °F
